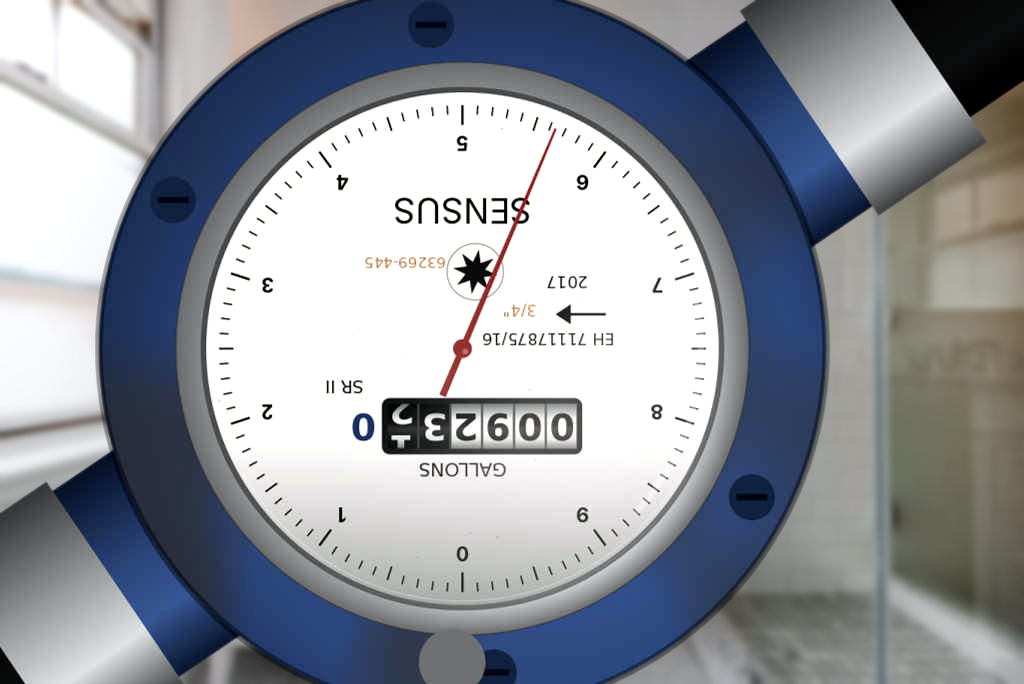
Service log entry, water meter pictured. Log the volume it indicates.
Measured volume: 92315.6 gal
